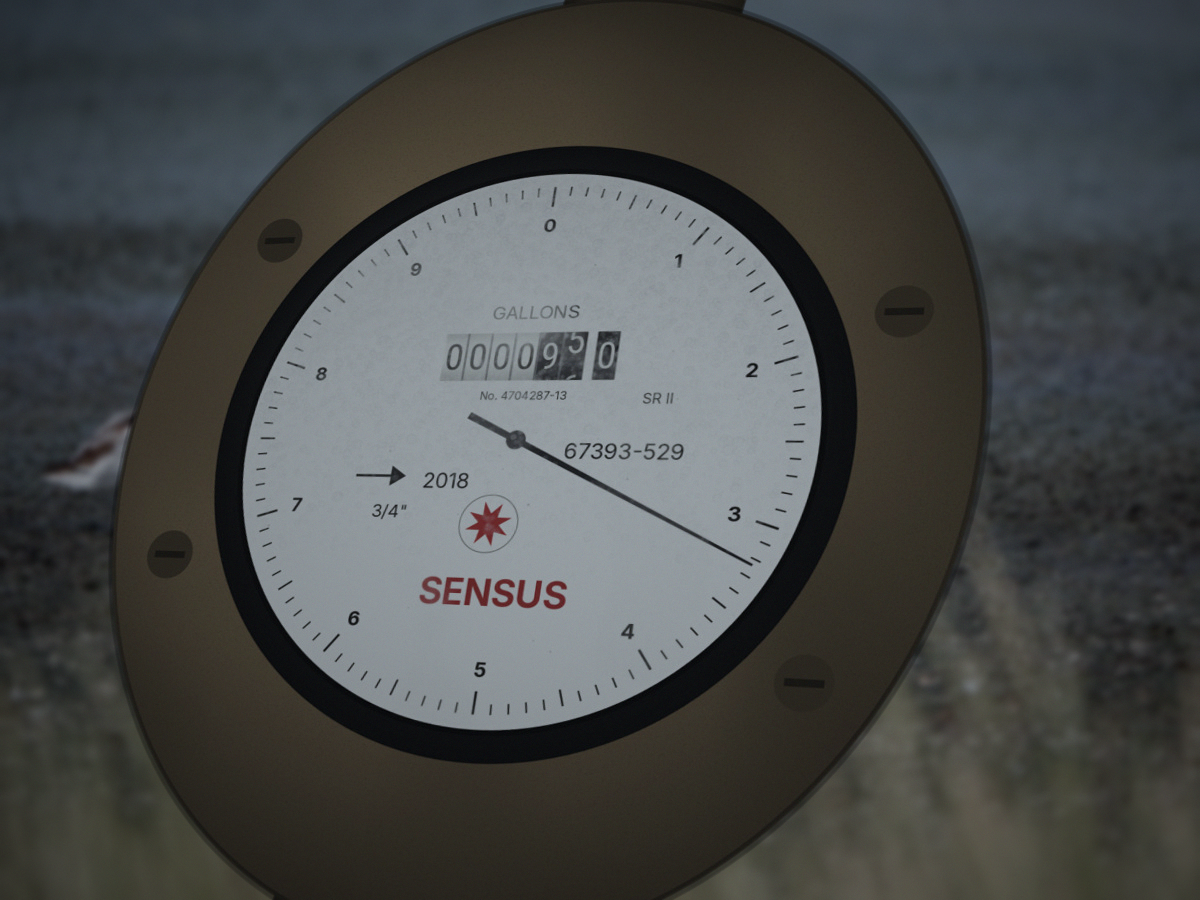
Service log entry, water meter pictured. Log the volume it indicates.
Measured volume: 953.2 gal
